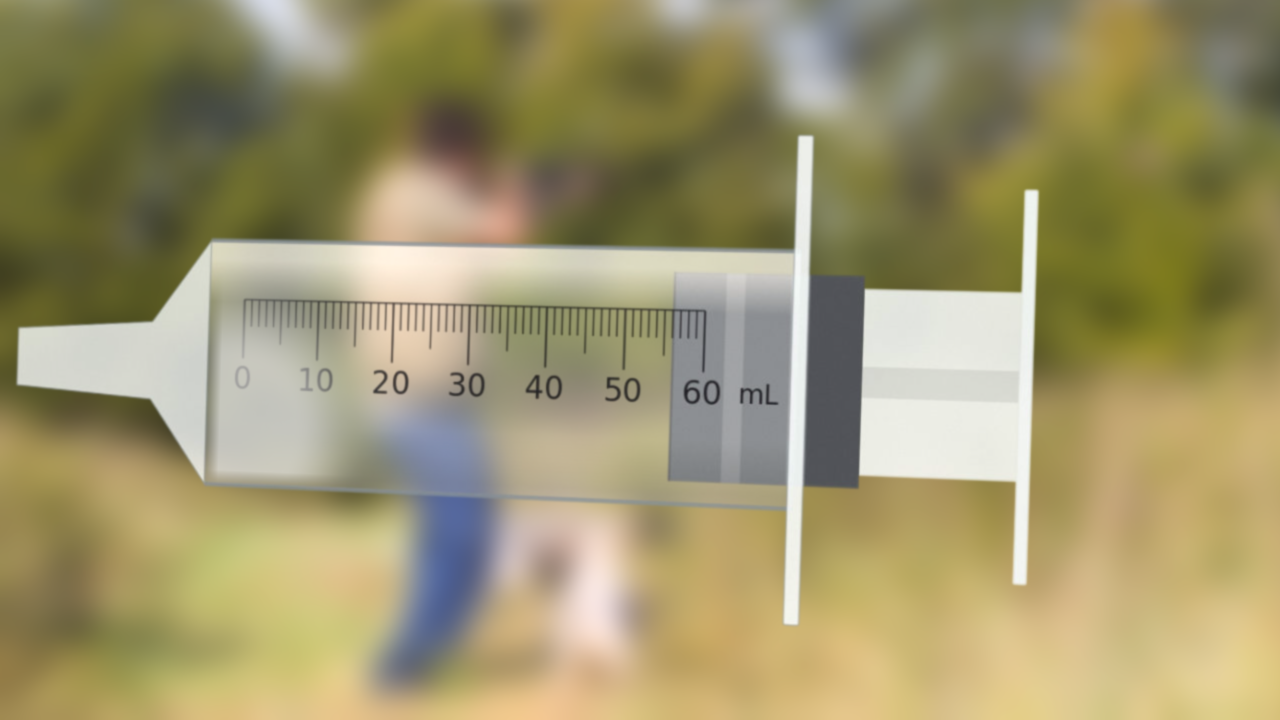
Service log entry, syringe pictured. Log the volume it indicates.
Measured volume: 56 mL
